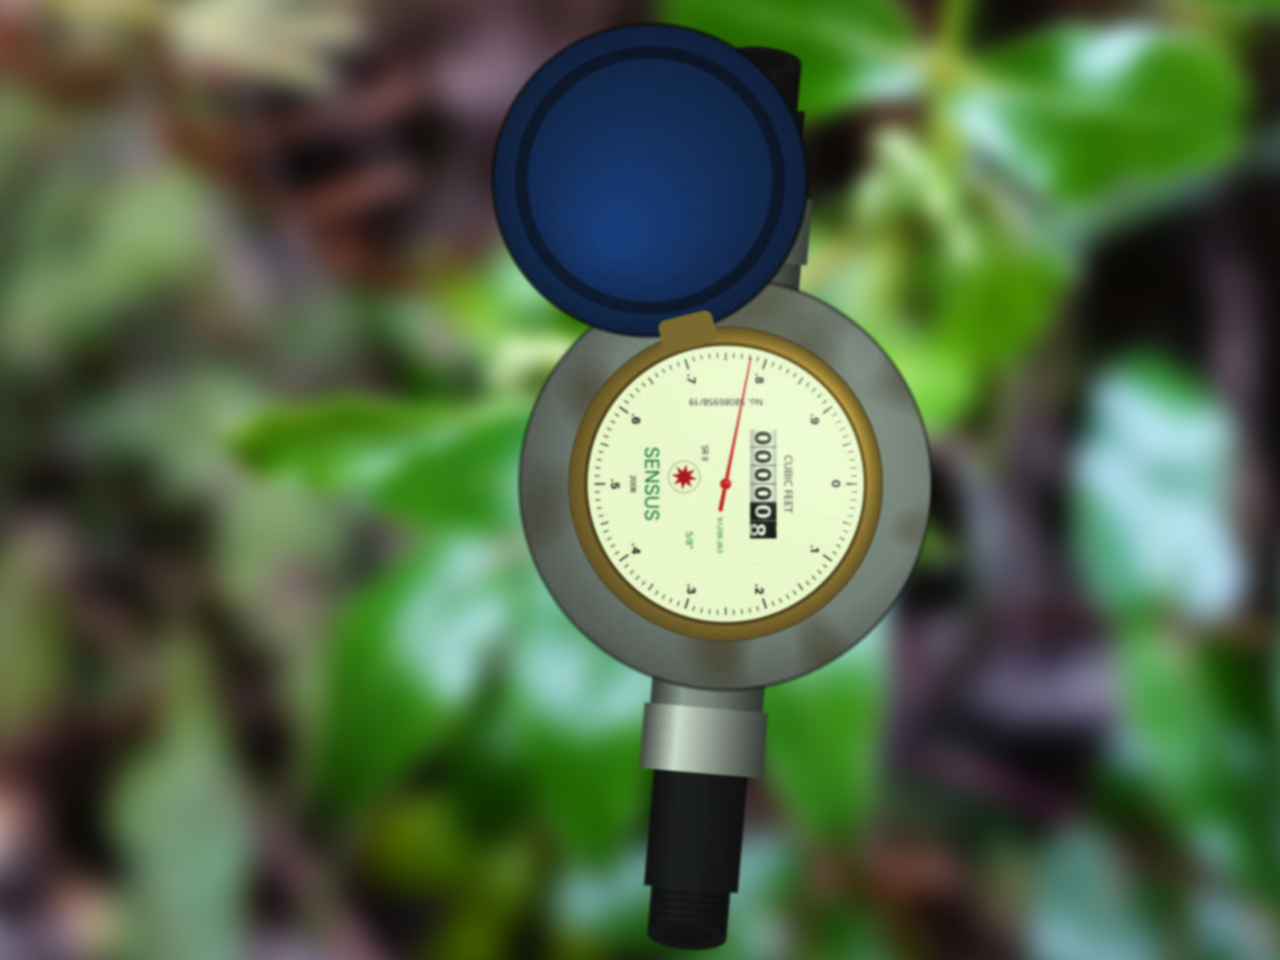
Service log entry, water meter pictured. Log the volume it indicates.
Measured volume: 7.78 ft³
